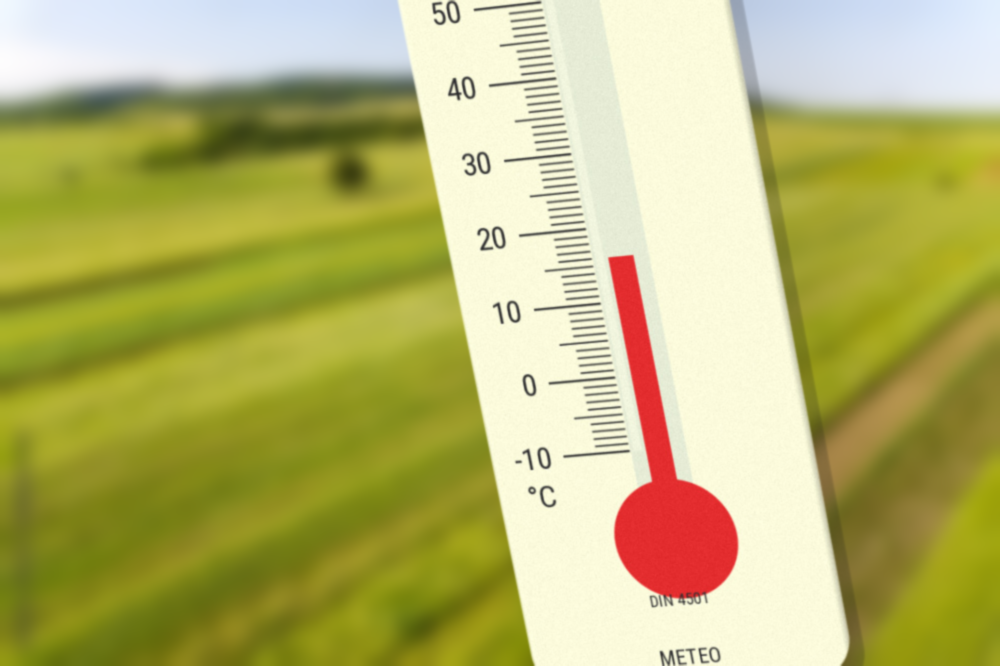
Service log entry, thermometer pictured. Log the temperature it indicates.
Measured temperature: 16 °C
